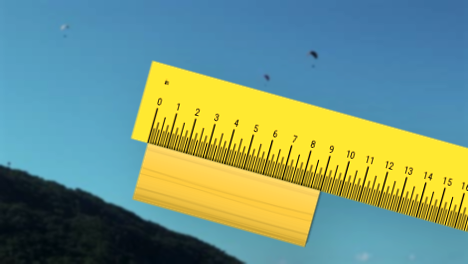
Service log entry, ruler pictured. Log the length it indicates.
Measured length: 9 in
